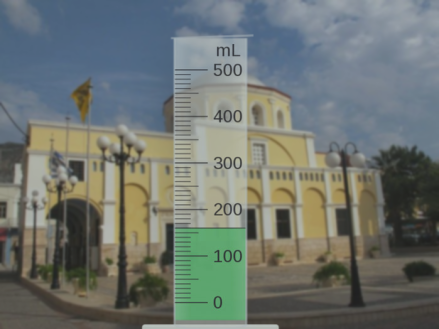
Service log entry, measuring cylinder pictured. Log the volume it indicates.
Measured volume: 160 mL
